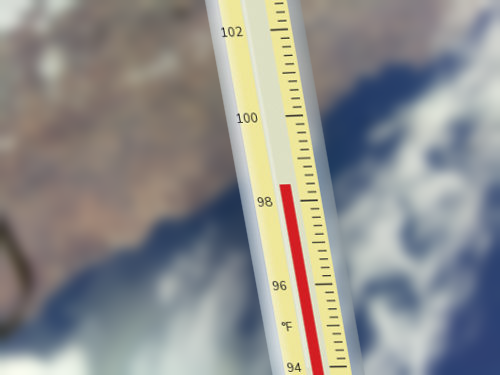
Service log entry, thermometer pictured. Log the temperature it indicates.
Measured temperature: 98.4 °F
